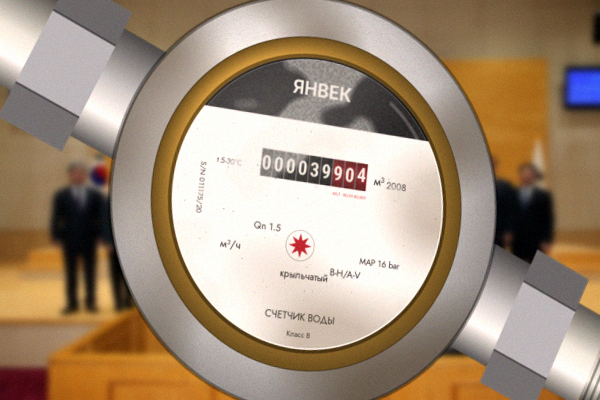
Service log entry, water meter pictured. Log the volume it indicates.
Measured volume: 39.904 m³
